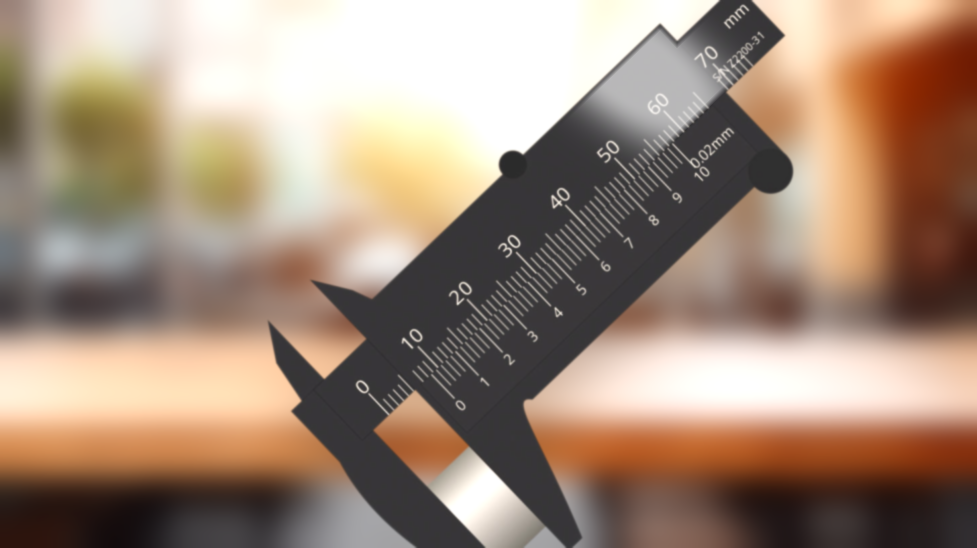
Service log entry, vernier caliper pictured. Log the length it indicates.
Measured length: 8.6 mm
